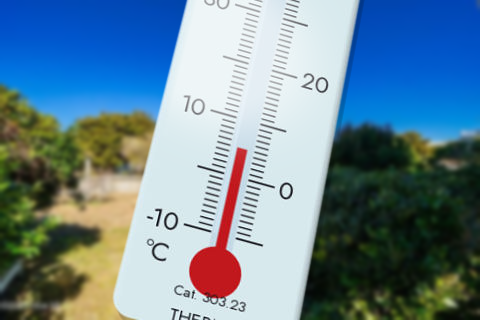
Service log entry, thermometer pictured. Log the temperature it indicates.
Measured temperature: 5 °C
